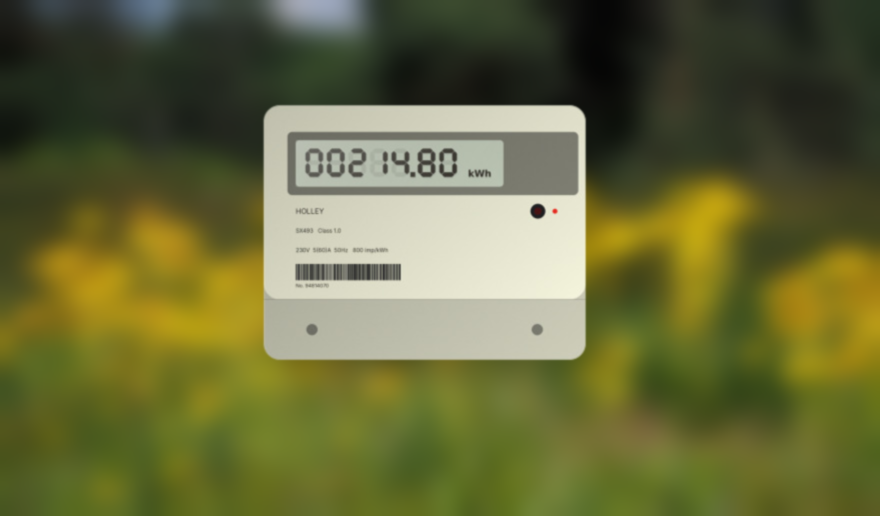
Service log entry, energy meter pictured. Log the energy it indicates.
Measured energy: 214.80 kWh
